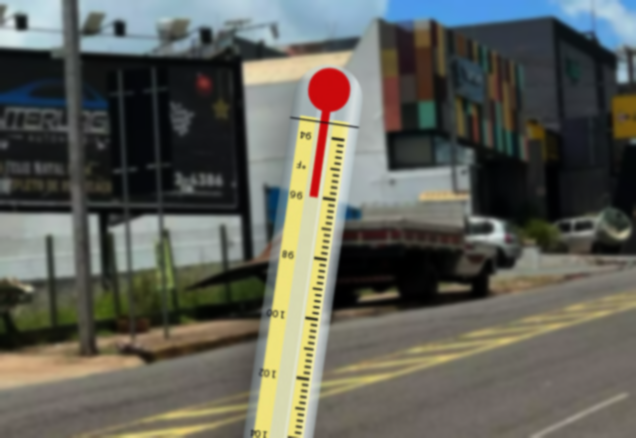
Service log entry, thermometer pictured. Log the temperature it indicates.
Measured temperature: 96 °F
